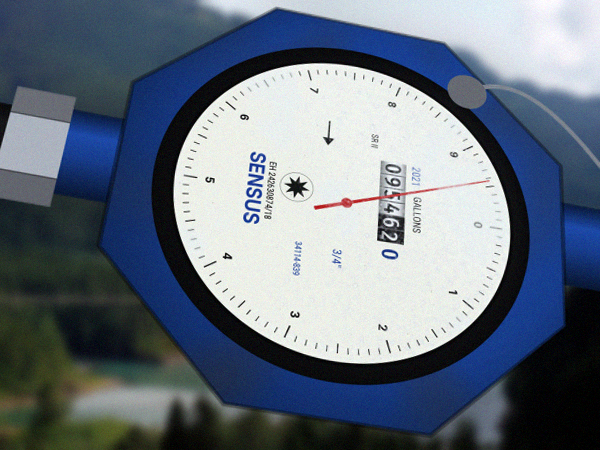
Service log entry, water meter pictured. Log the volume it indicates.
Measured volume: 954619.4 gal
